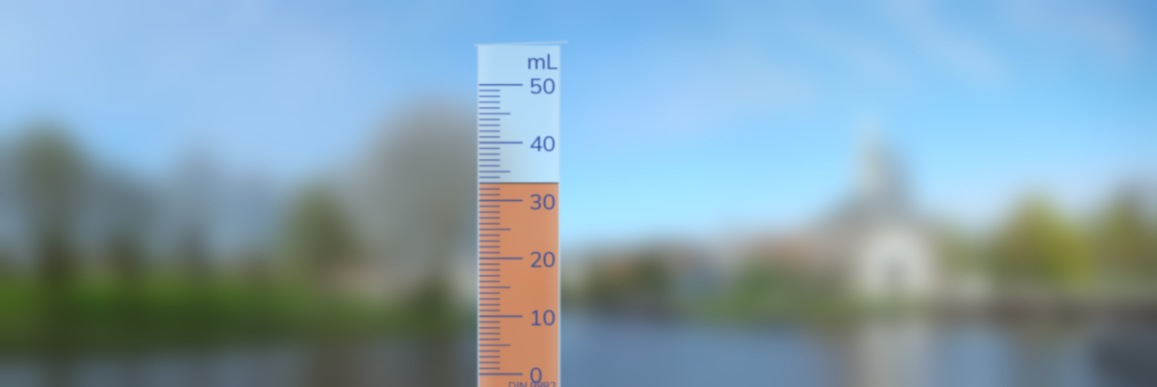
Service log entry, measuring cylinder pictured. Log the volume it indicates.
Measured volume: 33 mL
